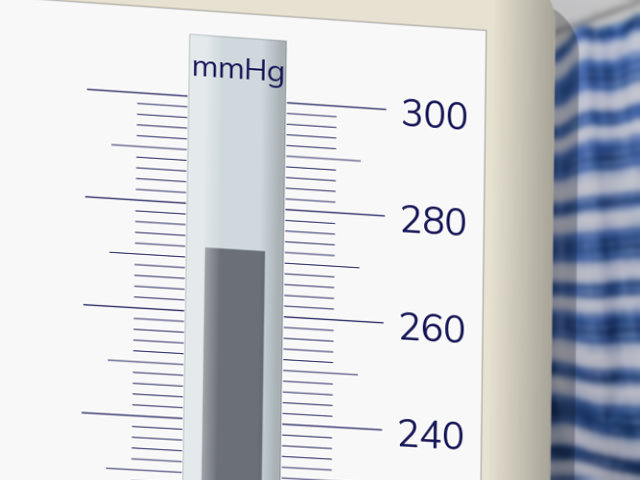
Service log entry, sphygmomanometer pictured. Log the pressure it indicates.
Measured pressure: 272 mmHg
